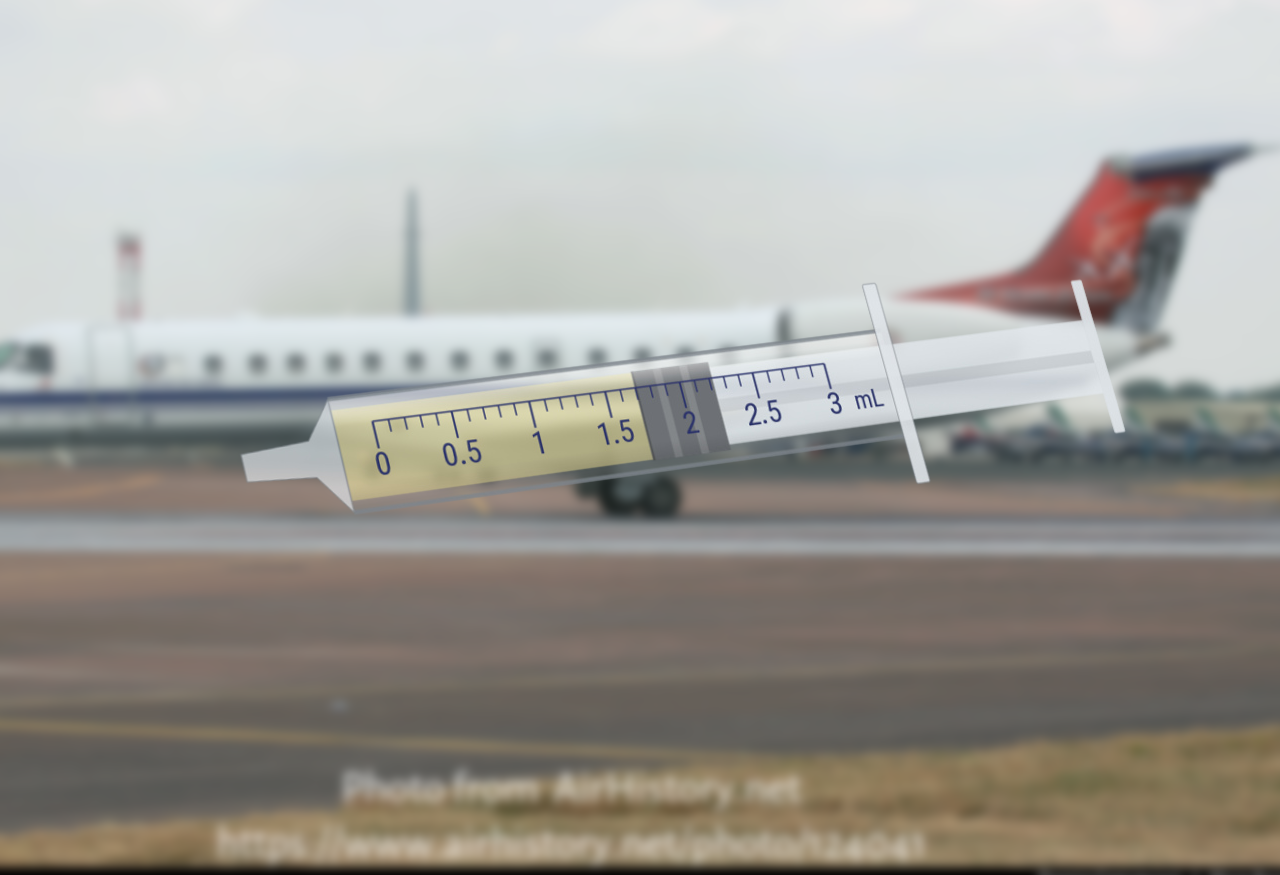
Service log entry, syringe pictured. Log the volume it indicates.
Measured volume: 1.7 mL
